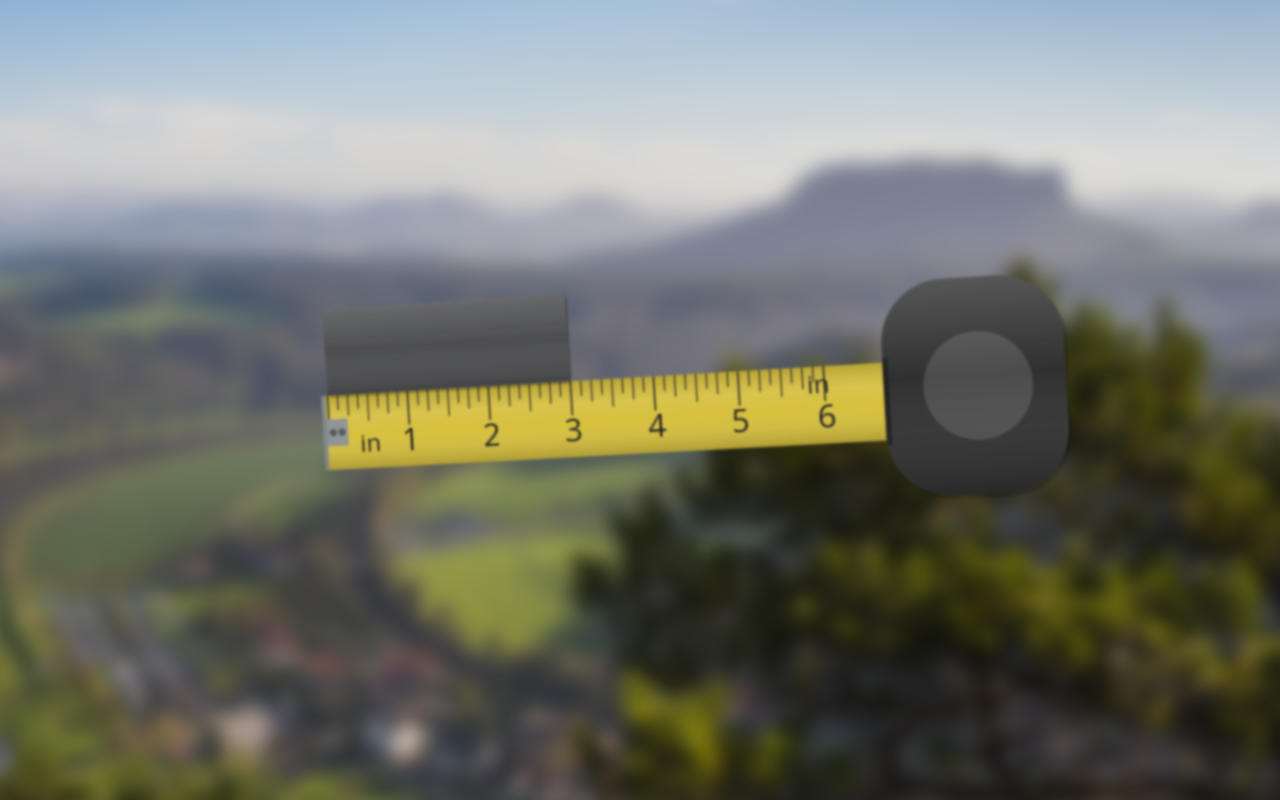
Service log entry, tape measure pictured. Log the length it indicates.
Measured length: 3 in
